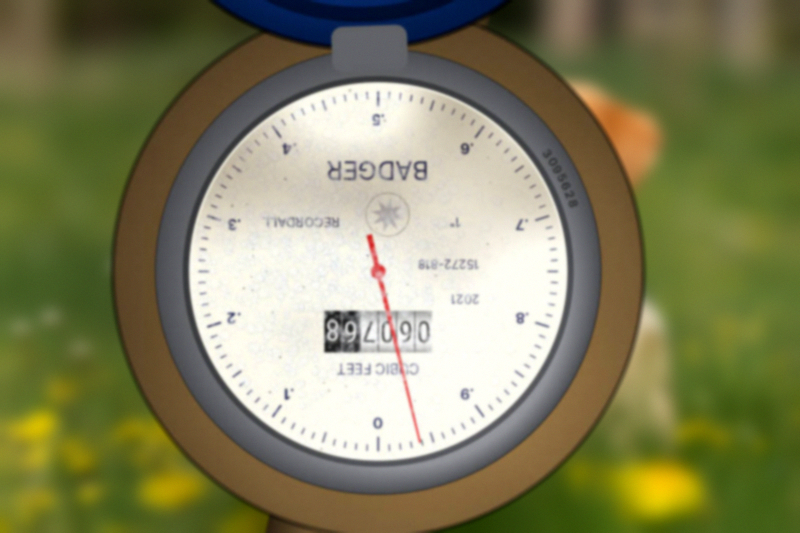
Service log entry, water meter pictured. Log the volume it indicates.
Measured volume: 60767.96 ft³
